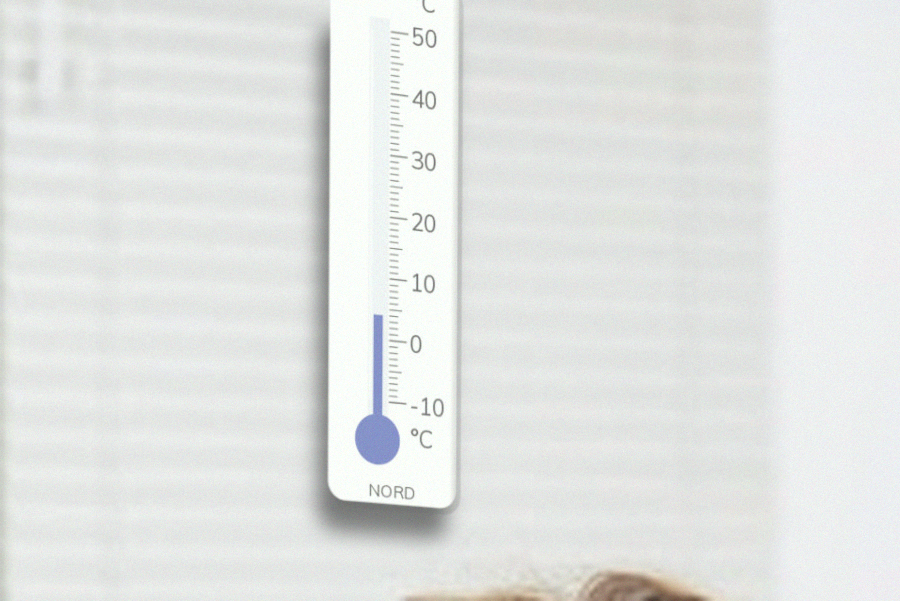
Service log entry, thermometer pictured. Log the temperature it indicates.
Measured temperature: 4 °C
